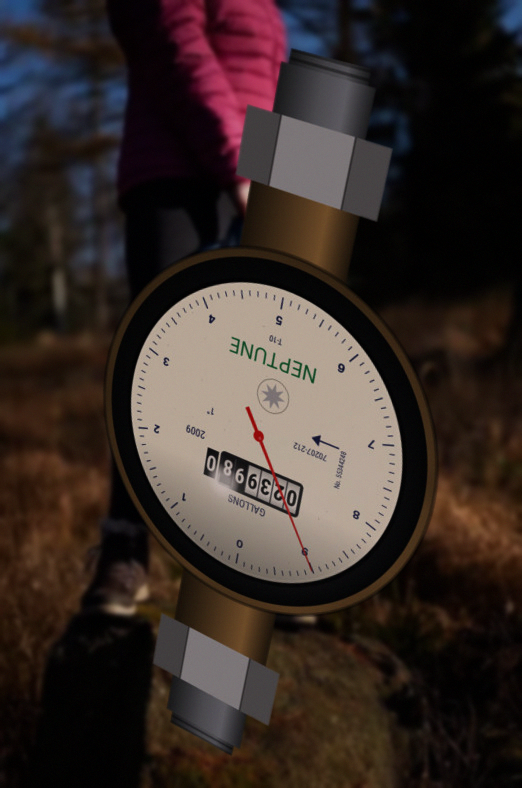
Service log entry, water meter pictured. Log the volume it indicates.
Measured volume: 239979.0 gal
